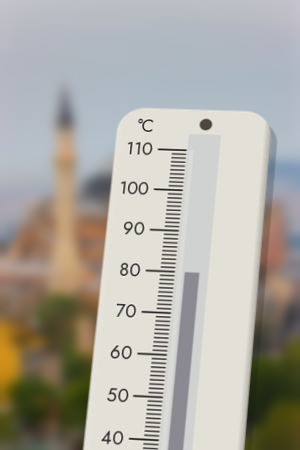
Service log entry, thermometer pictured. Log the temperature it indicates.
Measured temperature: 80 °C
